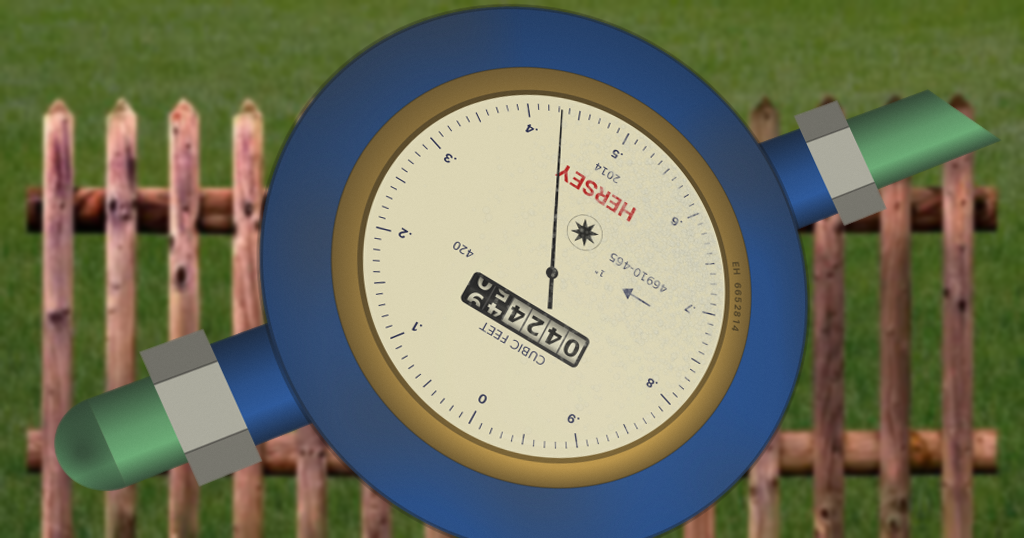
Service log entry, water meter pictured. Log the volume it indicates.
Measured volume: 42449.43 ft³
